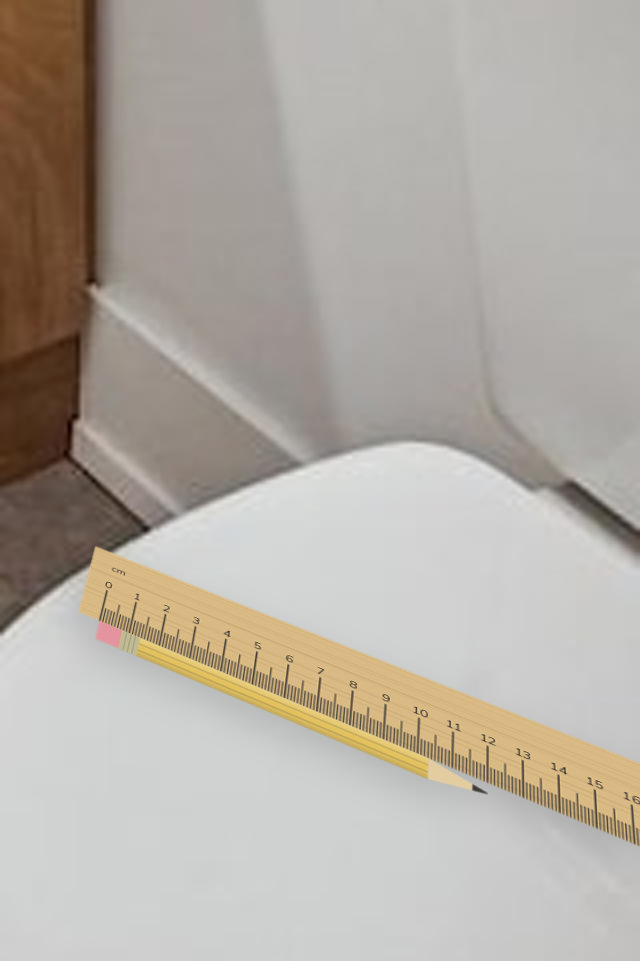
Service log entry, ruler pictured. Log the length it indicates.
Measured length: 12 cm
